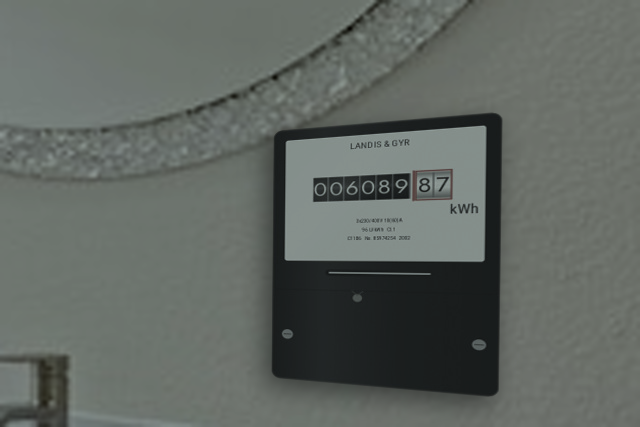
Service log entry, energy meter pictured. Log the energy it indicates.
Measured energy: 6089.87 kWh
